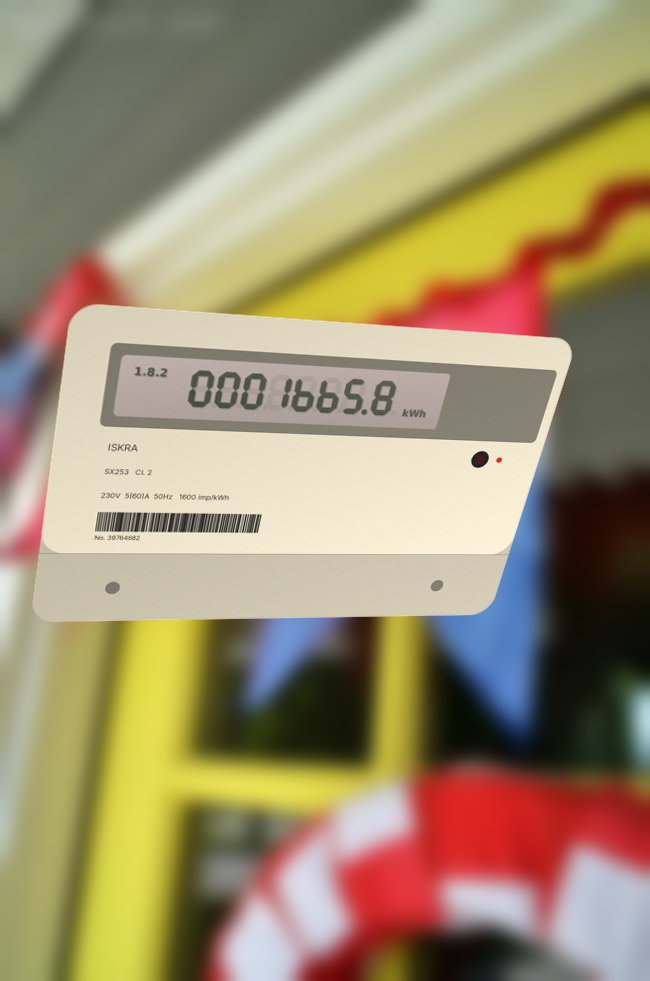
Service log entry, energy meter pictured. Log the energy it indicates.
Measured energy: 1665.8 kWh
